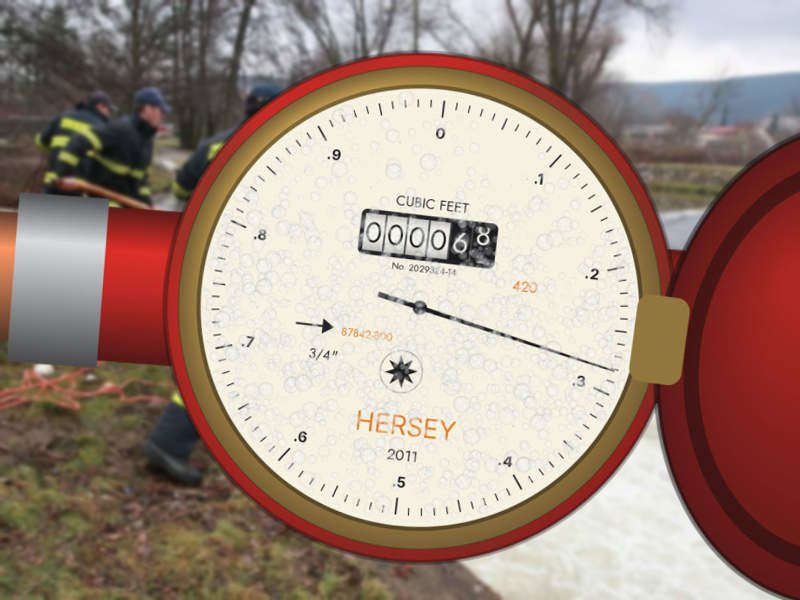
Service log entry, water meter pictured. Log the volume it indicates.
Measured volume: 68.28 ft³
